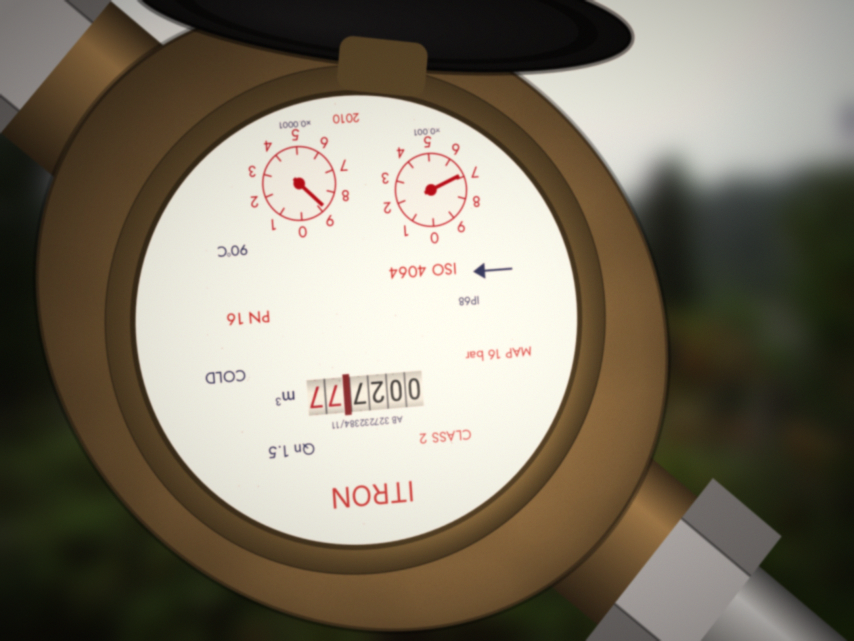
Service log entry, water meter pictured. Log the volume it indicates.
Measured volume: 27.7768 m³
